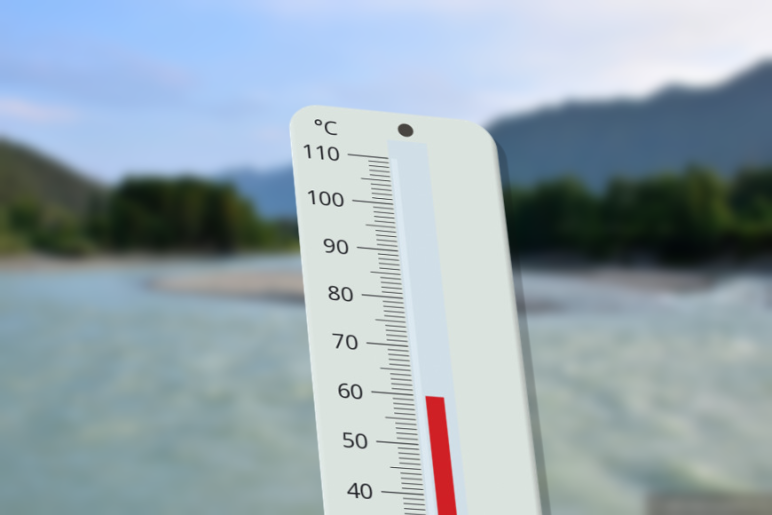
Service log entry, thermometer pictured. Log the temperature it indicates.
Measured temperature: 60 °C
